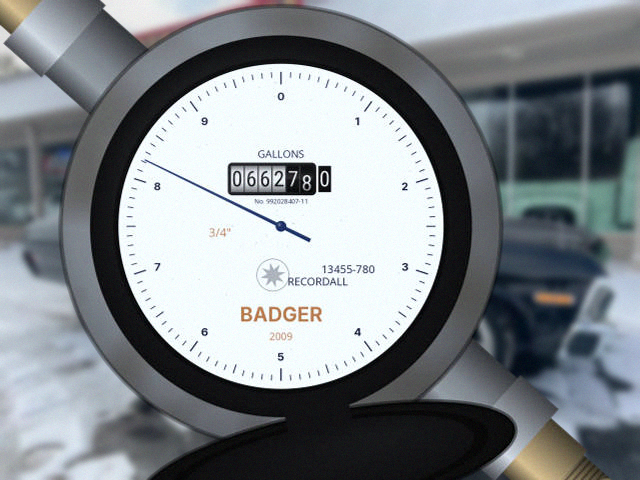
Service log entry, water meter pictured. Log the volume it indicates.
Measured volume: 662778.2 gal
